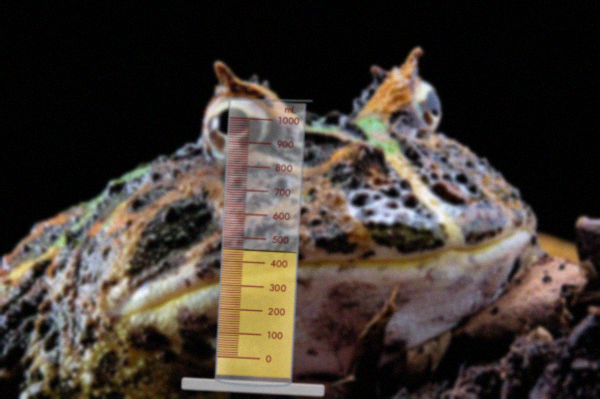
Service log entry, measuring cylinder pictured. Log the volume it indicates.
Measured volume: 450 mL
